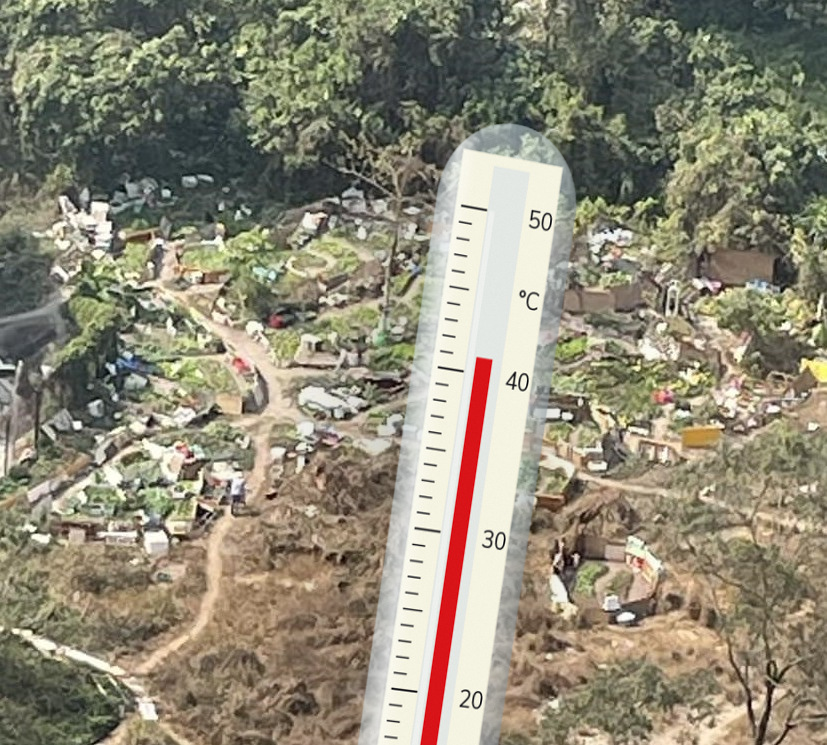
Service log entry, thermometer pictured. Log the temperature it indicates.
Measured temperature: 41 °C
